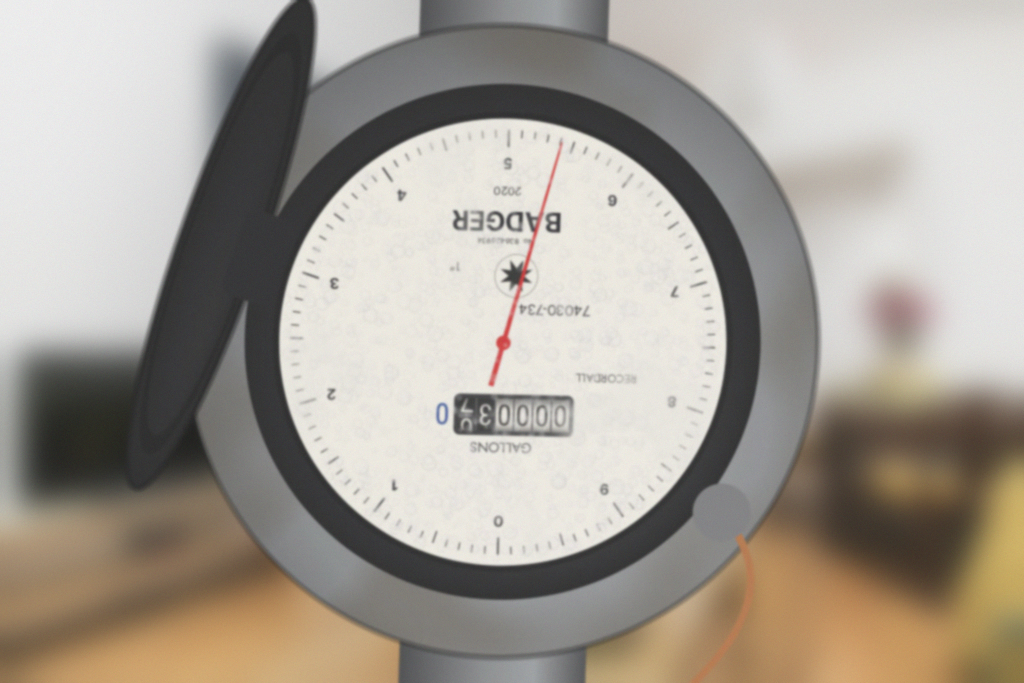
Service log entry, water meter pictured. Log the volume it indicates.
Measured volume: 365.4 gal
